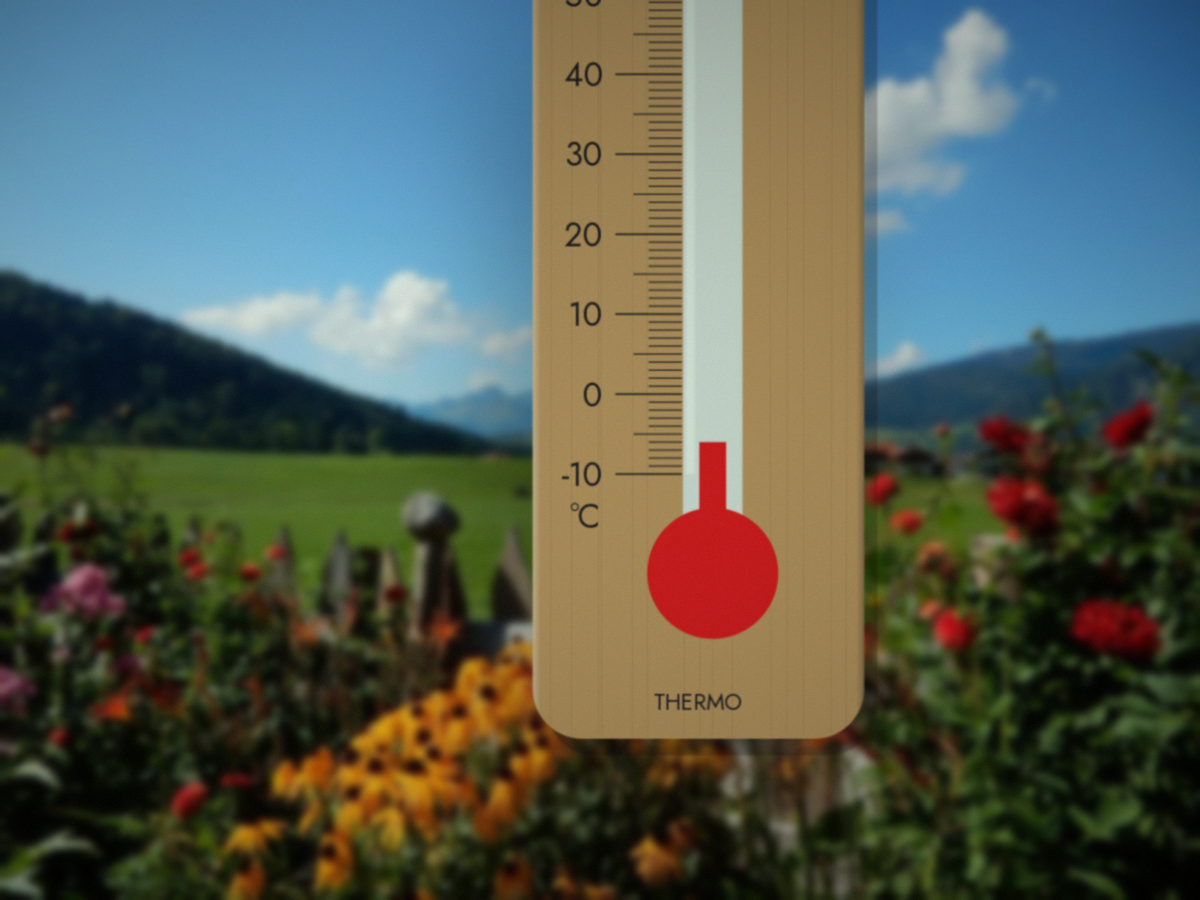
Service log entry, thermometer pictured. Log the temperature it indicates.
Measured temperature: -6 °C
